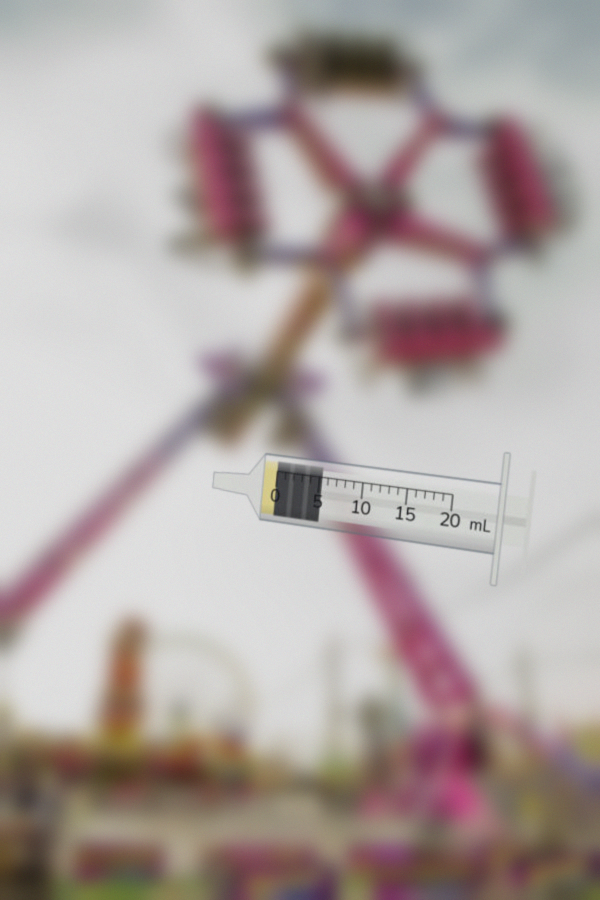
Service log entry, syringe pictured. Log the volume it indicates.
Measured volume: 0 mL
